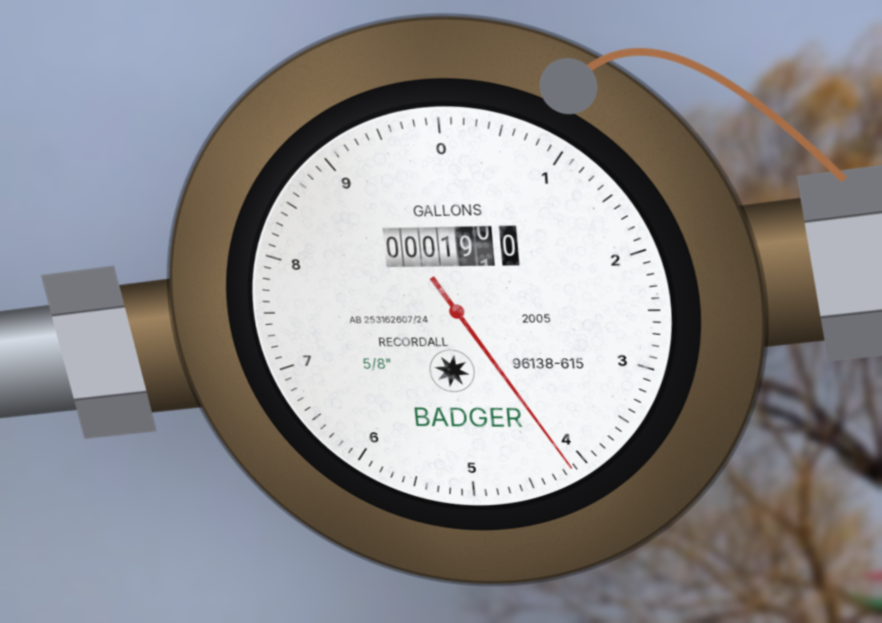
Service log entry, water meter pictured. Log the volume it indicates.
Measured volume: 1904.1 gal
